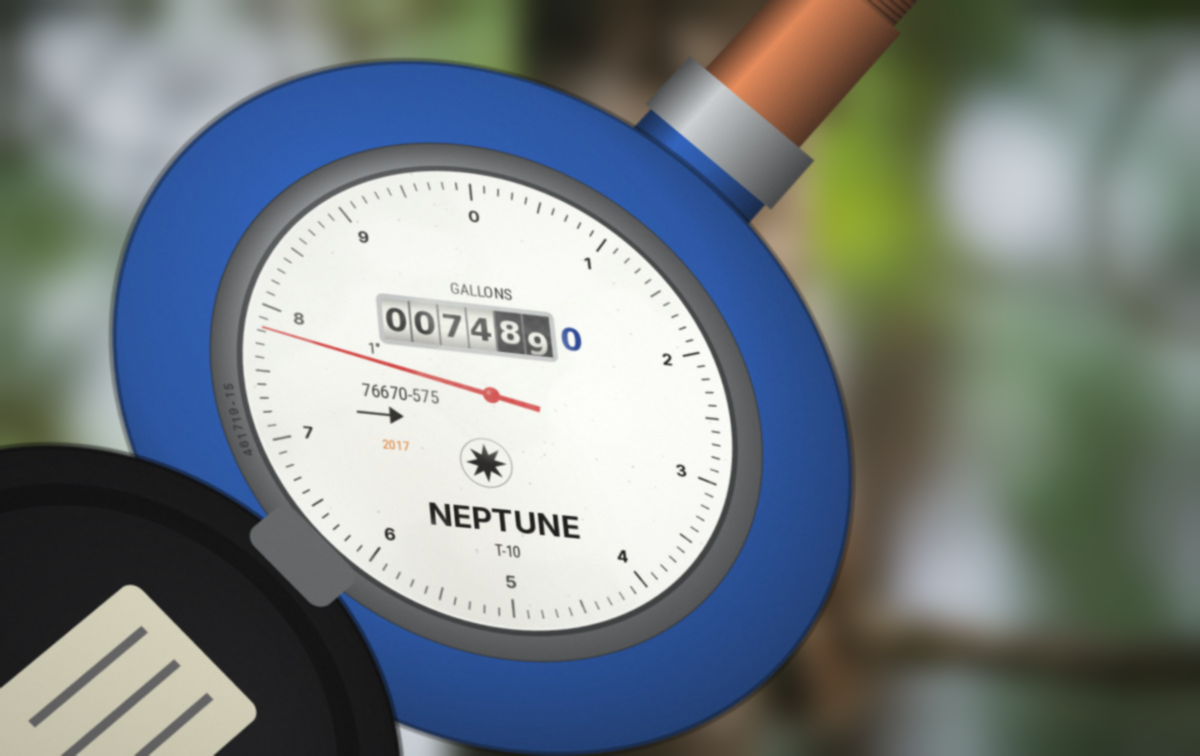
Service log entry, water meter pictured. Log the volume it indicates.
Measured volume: 74887.8 gal
